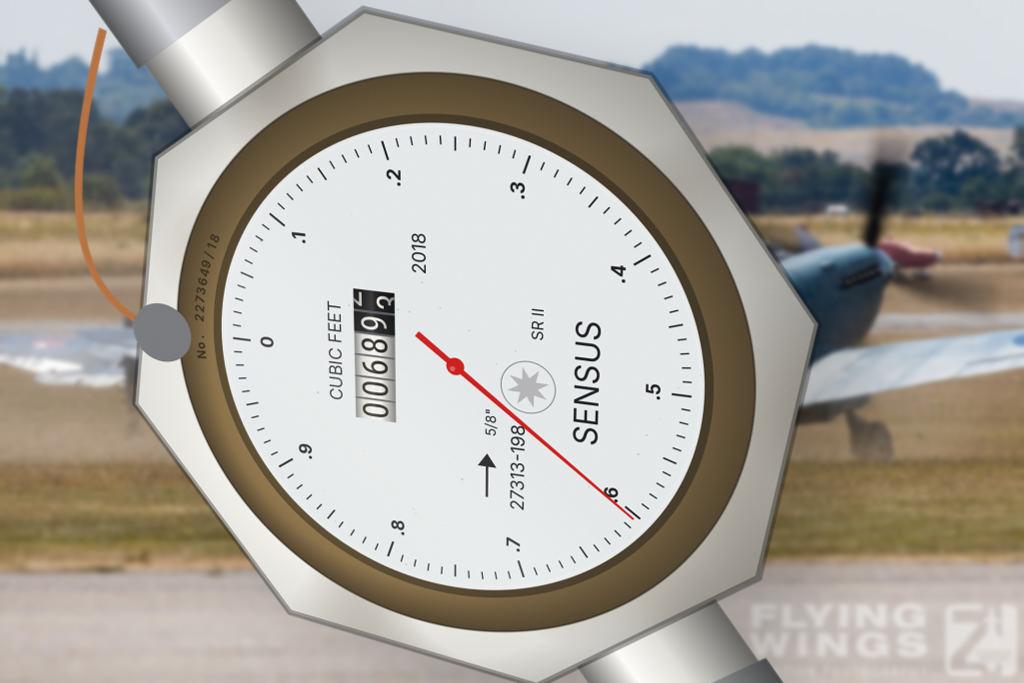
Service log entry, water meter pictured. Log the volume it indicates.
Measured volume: 6892.60 ft³
